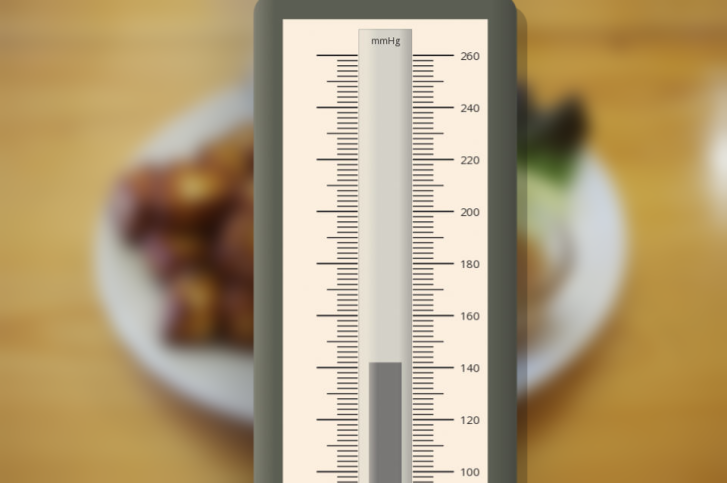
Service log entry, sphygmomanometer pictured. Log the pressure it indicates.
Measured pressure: 142 mmHg
